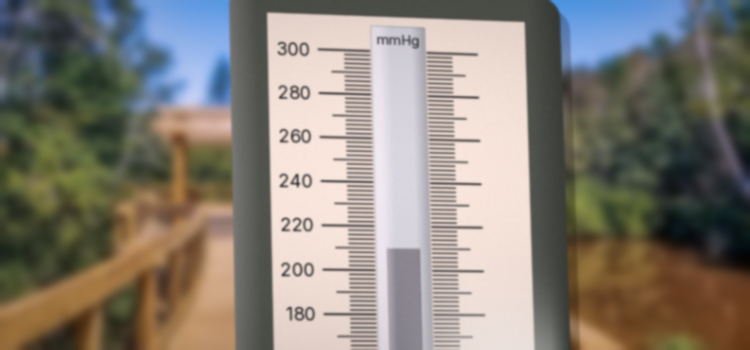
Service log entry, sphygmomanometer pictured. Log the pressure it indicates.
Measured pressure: 210 mmHg
